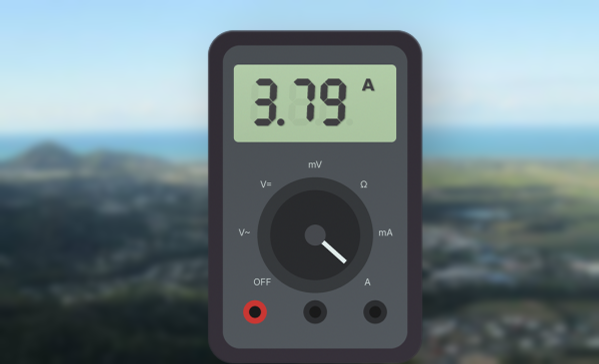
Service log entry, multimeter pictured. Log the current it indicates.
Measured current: 3.79 A
